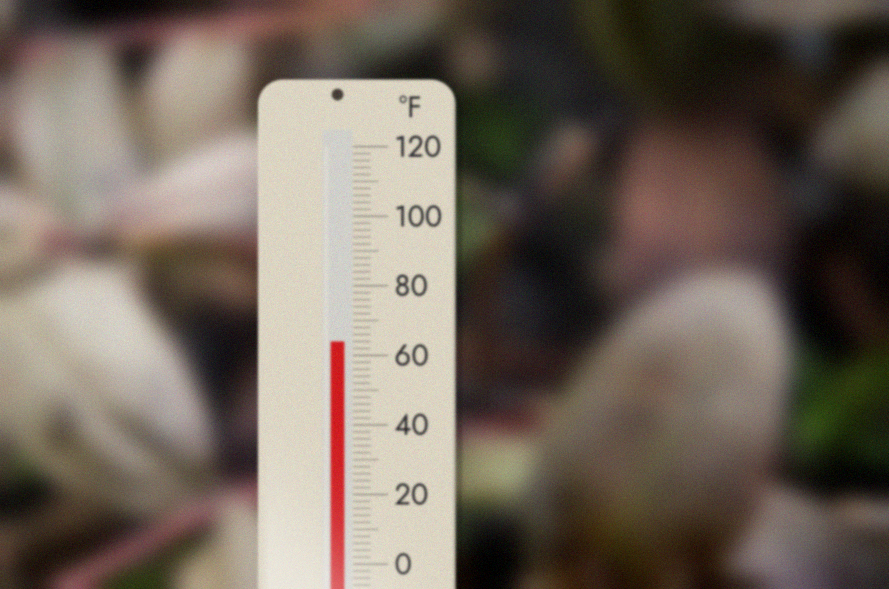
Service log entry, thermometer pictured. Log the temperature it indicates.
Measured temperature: 64 °F
